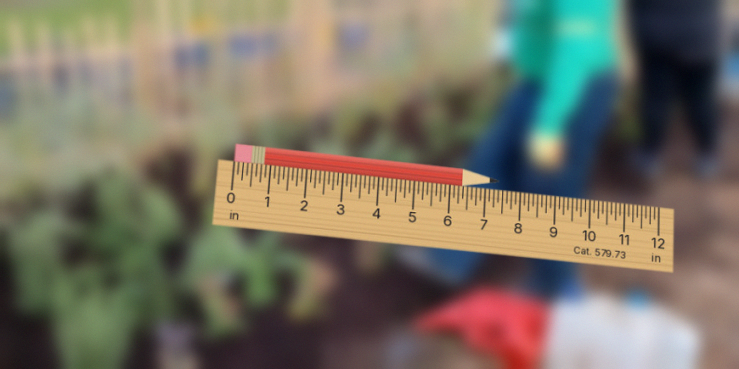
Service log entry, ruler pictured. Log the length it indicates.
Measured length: 7.375 in
